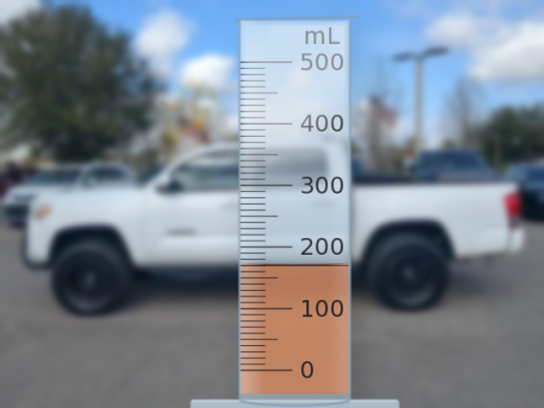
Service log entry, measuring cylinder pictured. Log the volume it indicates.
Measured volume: 170 mL
